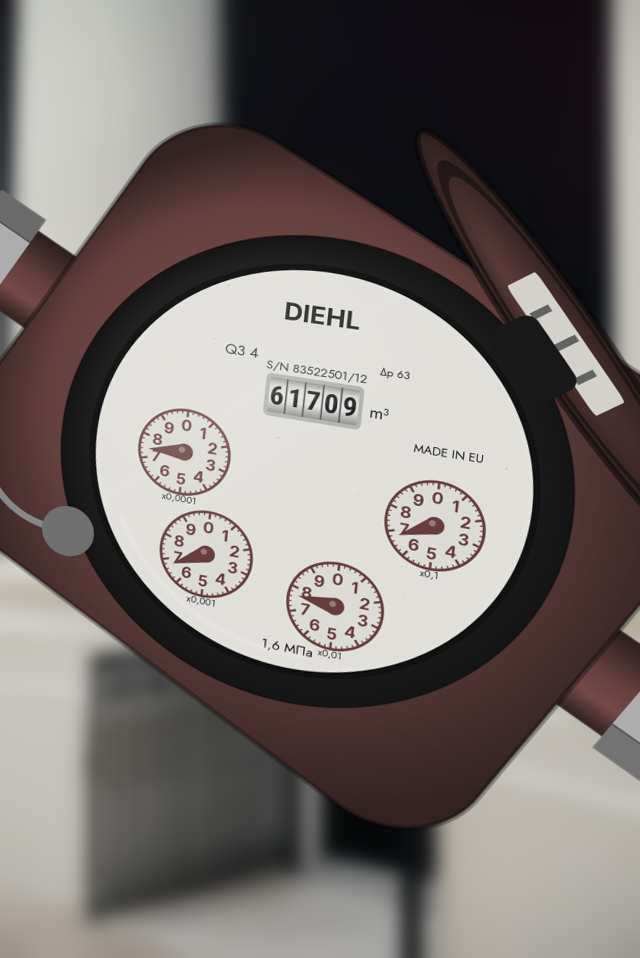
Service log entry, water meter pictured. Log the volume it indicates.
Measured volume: 61709.6767 m³
